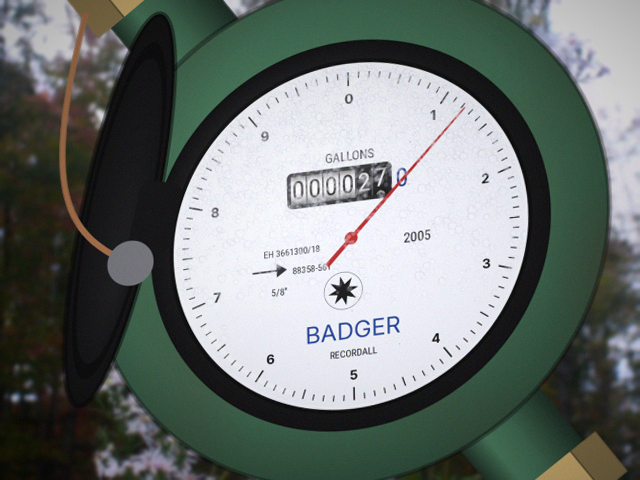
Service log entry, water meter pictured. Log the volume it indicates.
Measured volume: 271.2 gal
